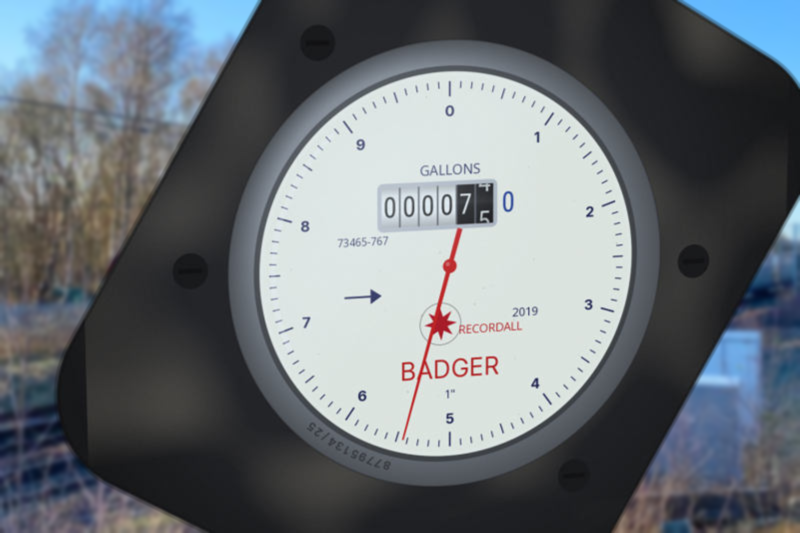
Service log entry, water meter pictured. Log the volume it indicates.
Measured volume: 745.4 gal
